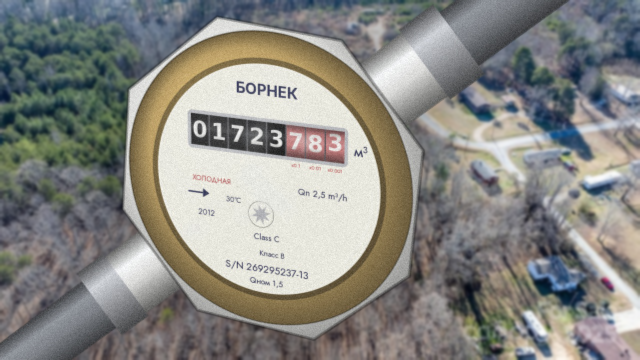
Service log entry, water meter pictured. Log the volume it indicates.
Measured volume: 1723.783 m³
